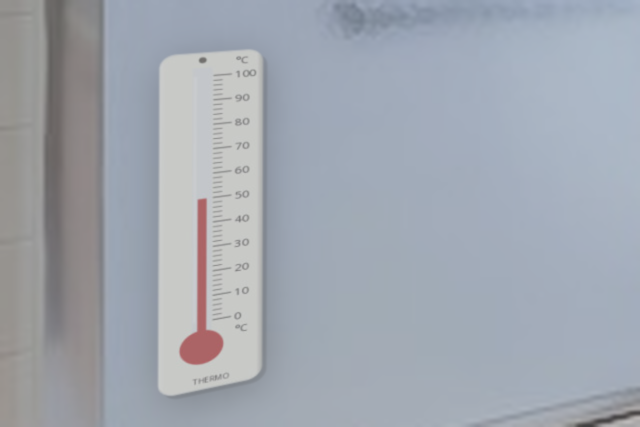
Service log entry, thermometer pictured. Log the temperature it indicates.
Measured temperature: 50 °C
